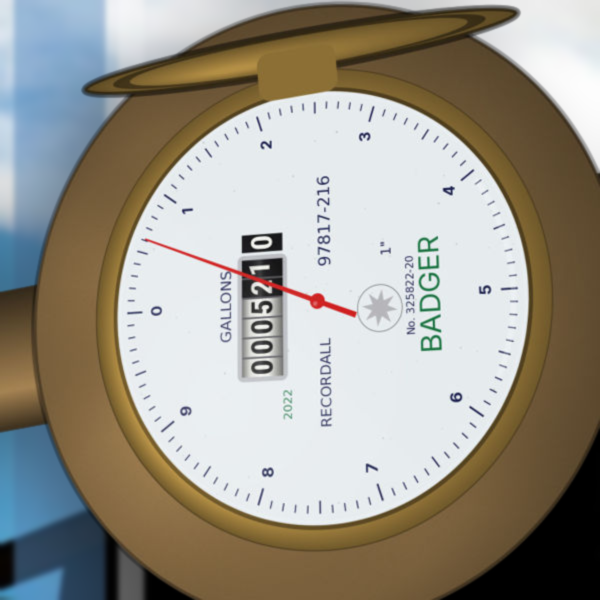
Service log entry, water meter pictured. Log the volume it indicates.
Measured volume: 5210.6 gal
